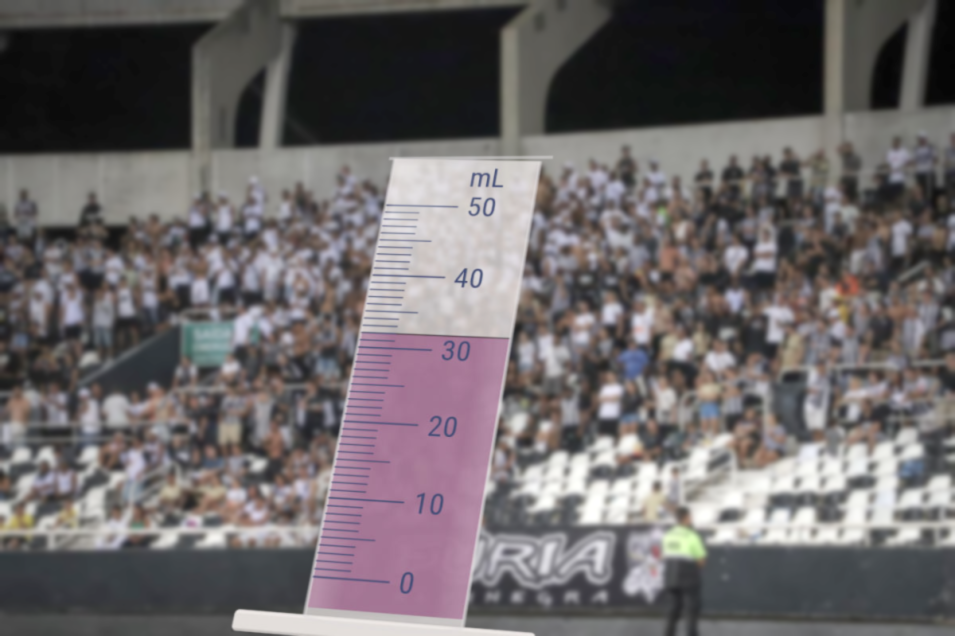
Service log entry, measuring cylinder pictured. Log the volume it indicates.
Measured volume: 32 mL
